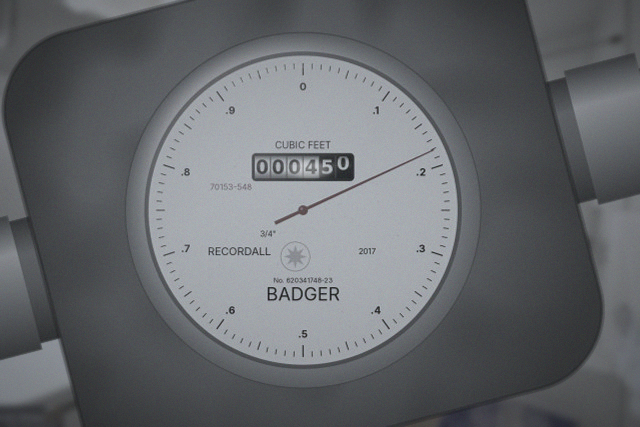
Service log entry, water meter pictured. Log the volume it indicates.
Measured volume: 450.18 ft³
